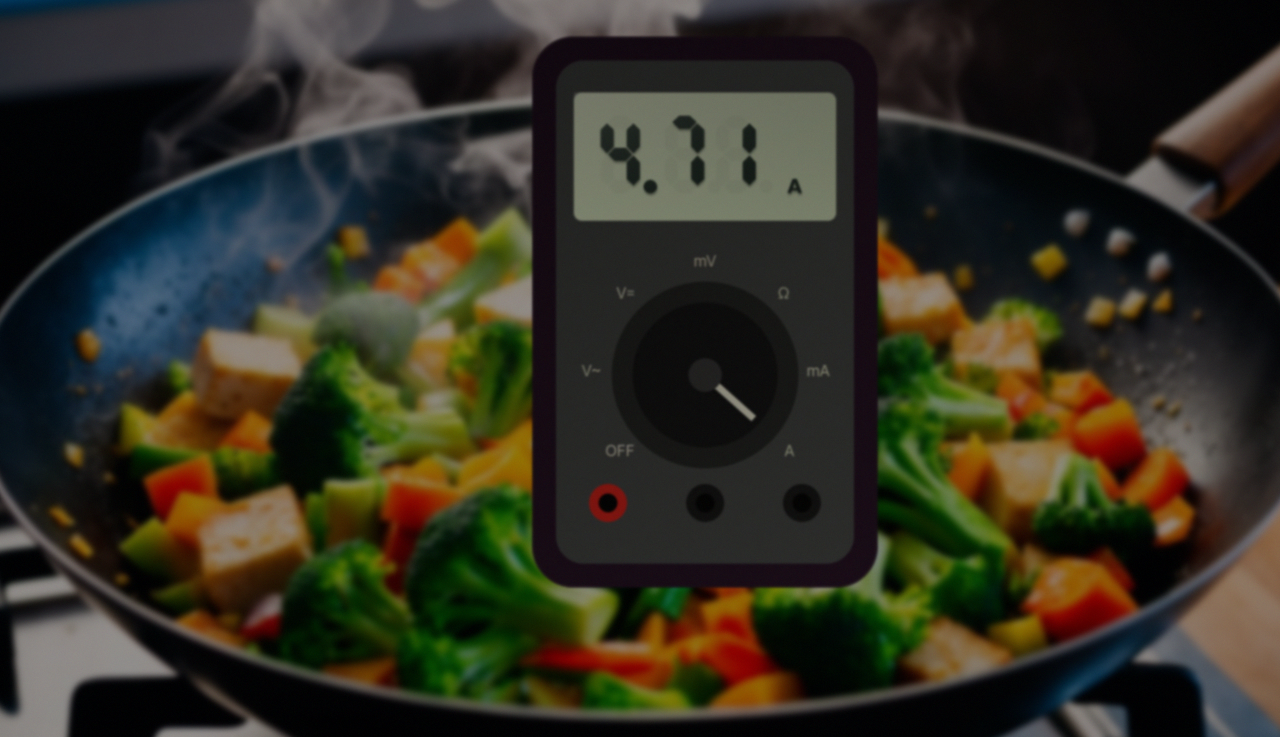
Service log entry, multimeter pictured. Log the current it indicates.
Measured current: 4.71 A
